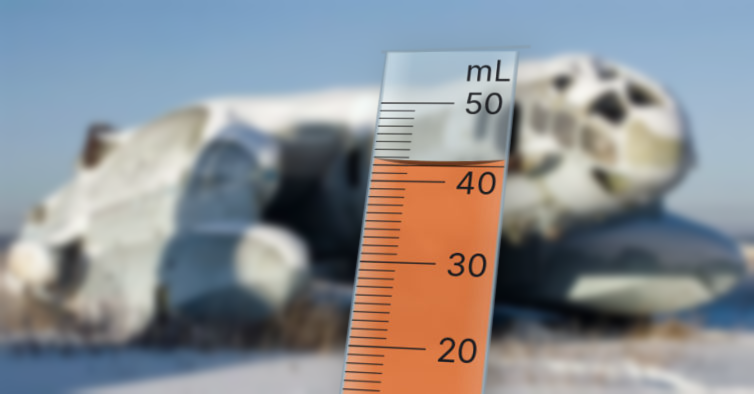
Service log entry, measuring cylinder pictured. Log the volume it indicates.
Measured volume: 42 mL
